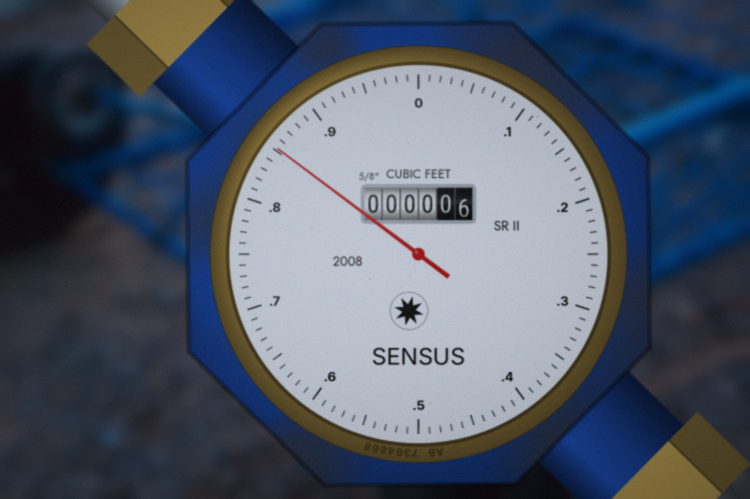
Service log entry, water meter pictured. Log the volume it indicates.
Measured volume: 5.85 ft³
